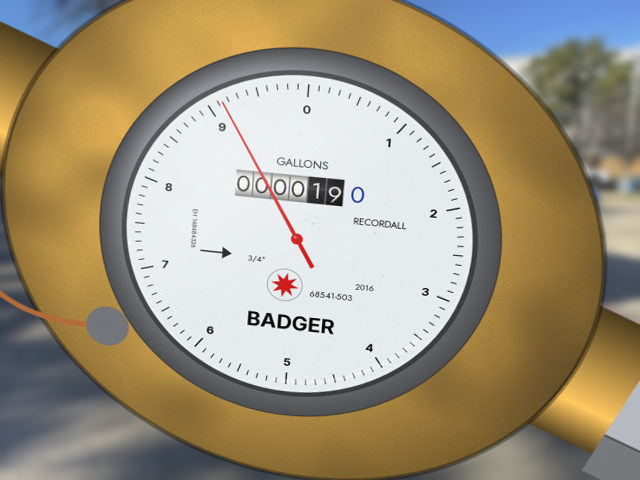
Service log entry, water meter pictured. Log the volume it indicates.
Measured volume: 189.1 gal
